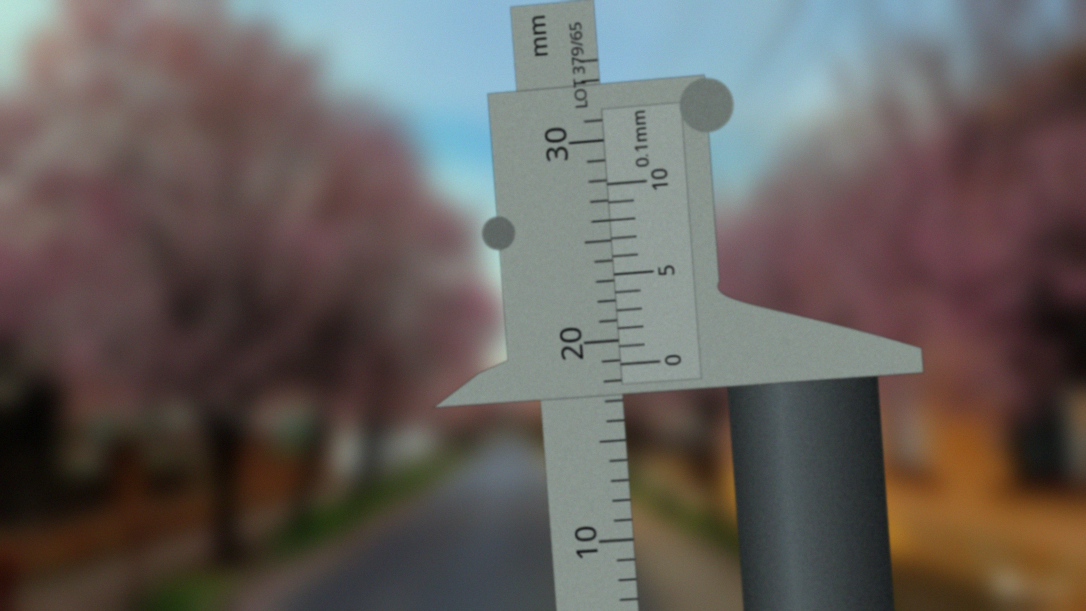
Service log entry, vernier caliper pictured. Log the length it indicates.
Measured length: 18.8 mm
